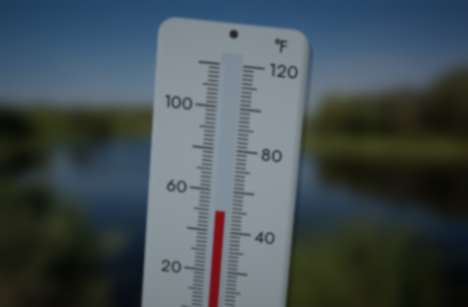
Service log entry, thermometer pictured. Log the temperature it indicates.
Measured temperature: 50 °F
